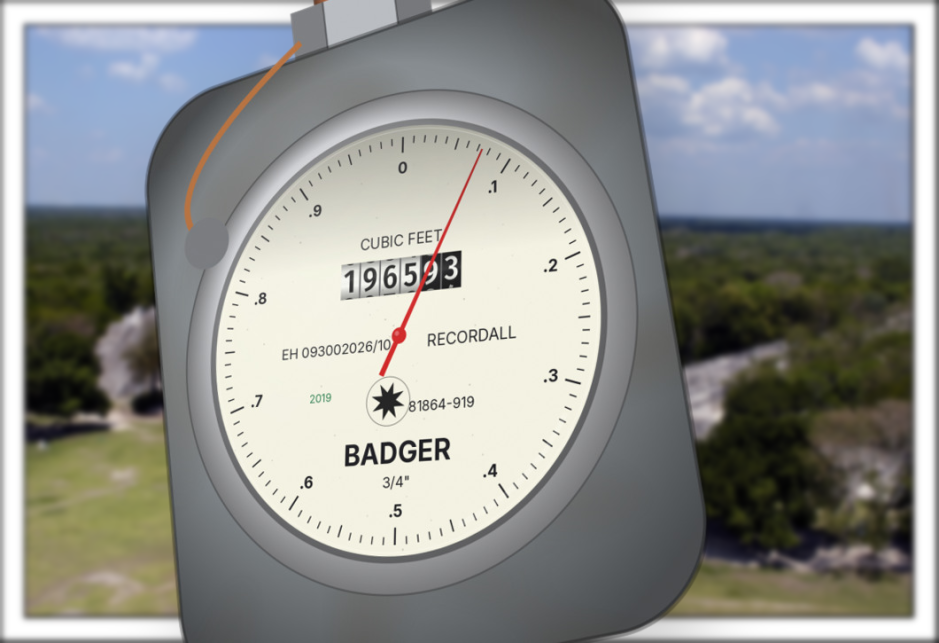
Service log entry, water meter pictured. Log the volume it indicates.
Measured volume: 196593.07 ft³
